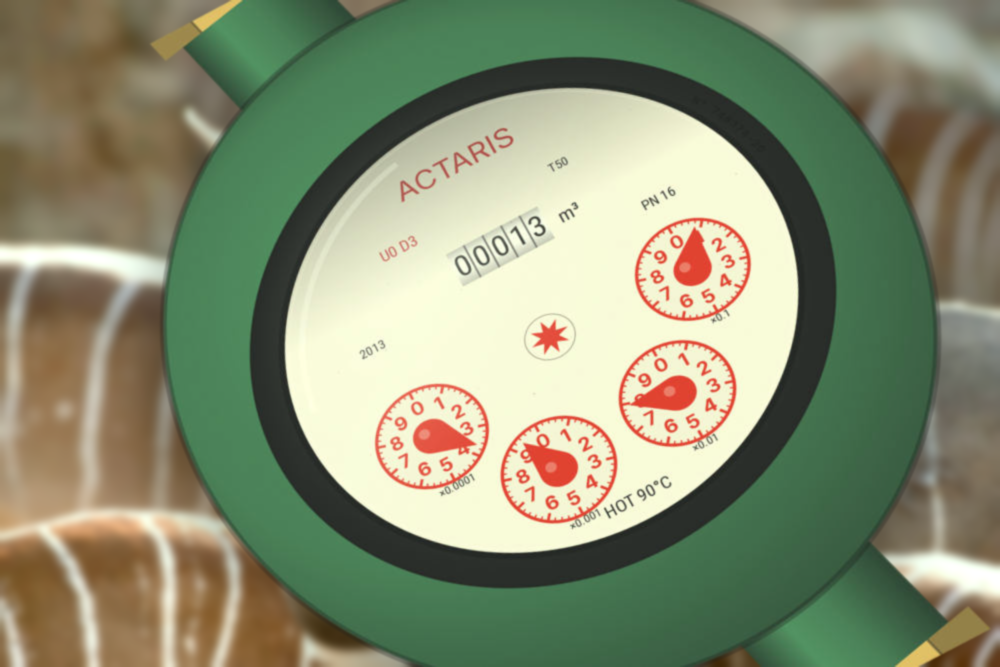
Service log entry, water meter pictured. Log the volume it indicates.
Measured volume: 13.0793 m³
